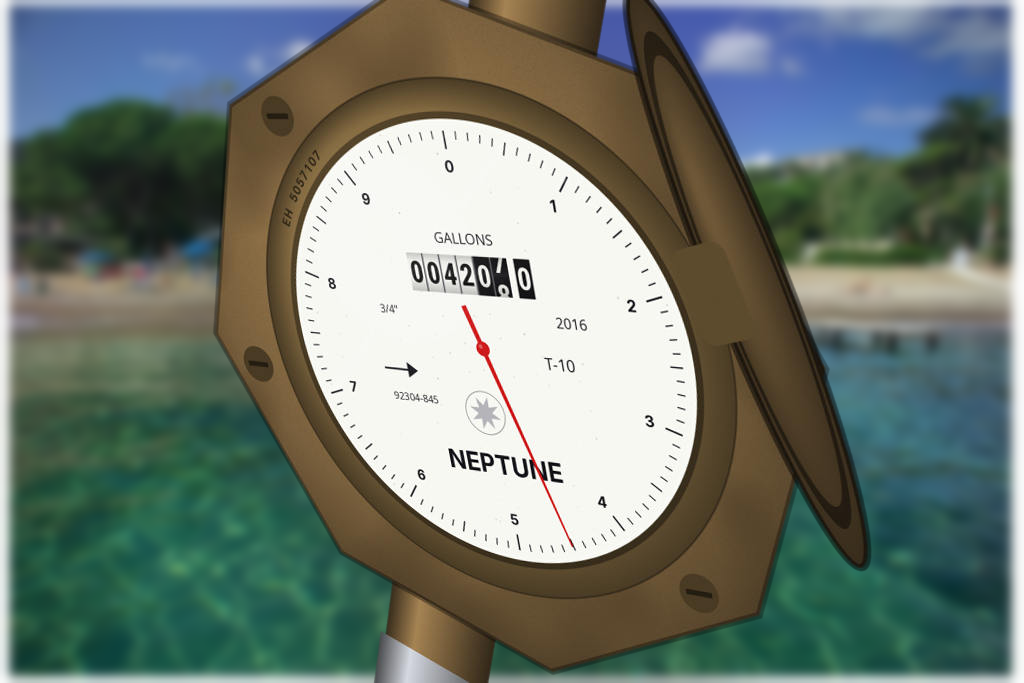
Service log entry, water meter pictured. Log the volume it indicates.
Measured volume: 42074.5 gal
